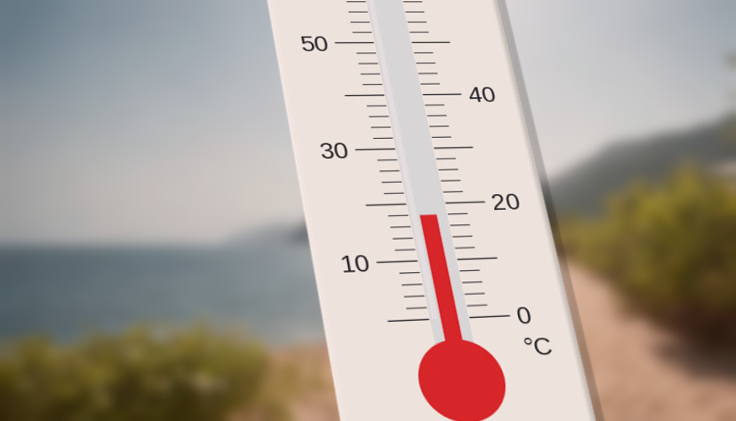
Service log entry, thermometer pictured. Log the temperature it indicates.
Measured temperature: 18 °C
